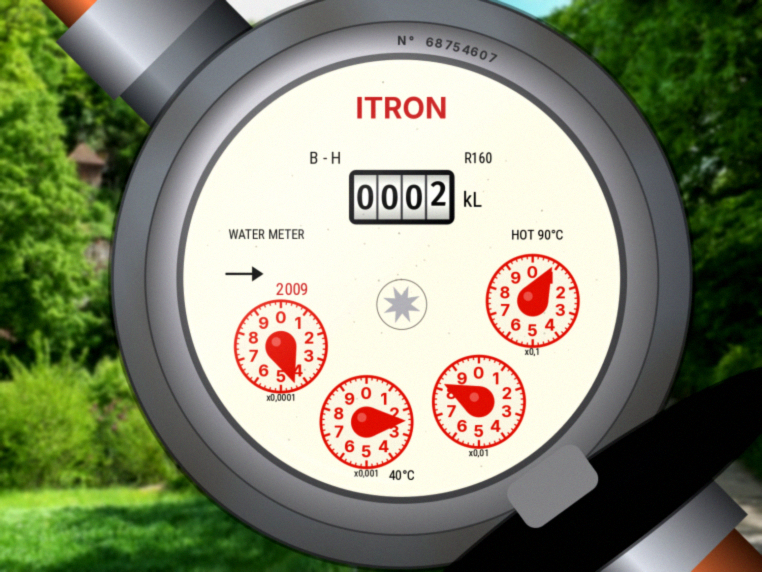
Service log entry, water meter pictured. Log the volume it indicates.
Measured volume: 2.0824 kL
